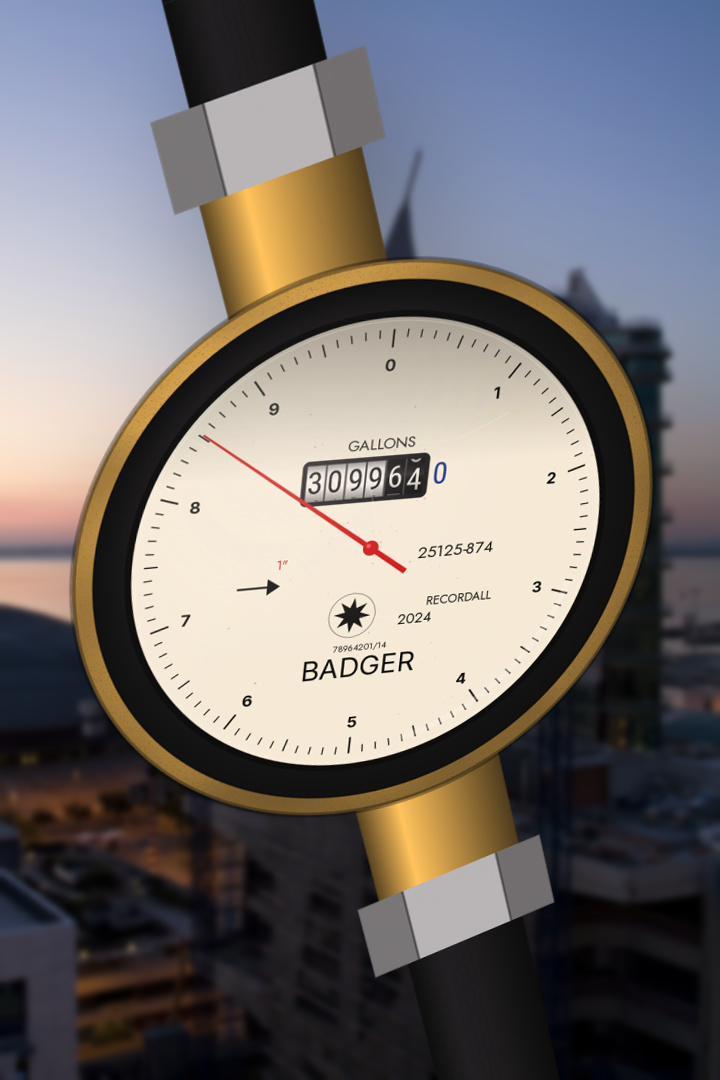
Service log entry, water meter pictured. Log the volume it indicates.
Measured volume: 3099638.5 gal
